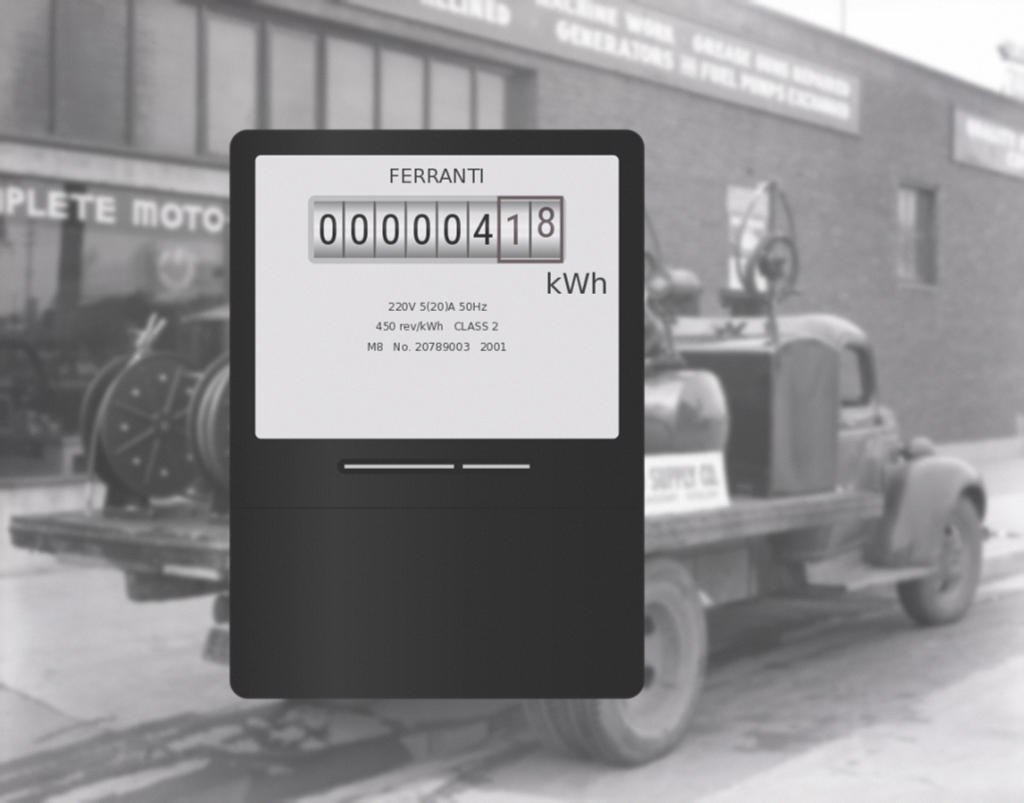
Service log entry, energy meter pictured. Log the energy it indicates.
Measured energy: 4.18 kWh
